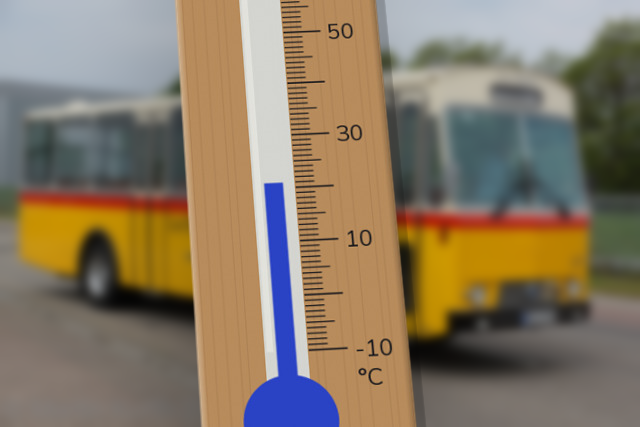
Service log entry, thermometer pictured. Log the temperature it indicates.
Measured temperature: 21 °C
